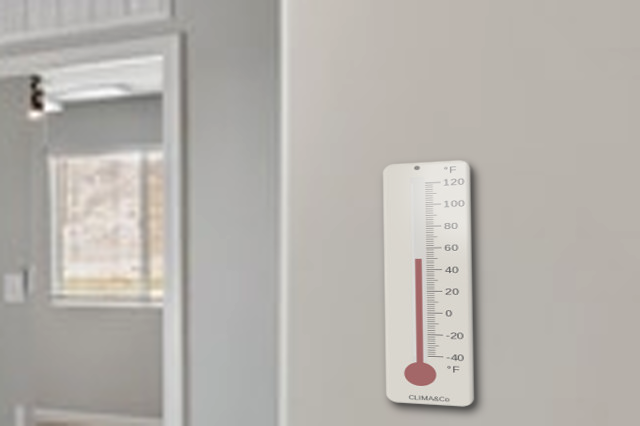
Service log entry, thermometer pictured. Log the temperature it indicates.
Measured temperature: 50 °F
